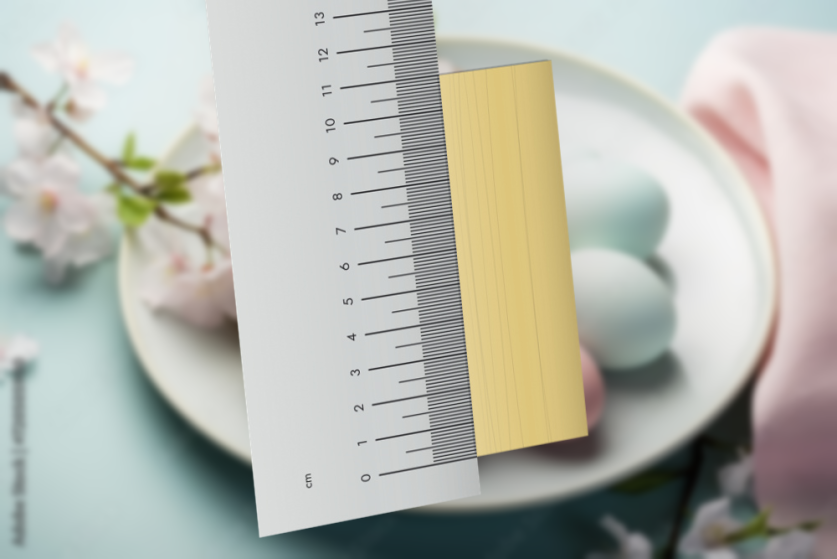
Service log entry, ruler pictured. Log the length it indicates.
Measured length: 11 cm
